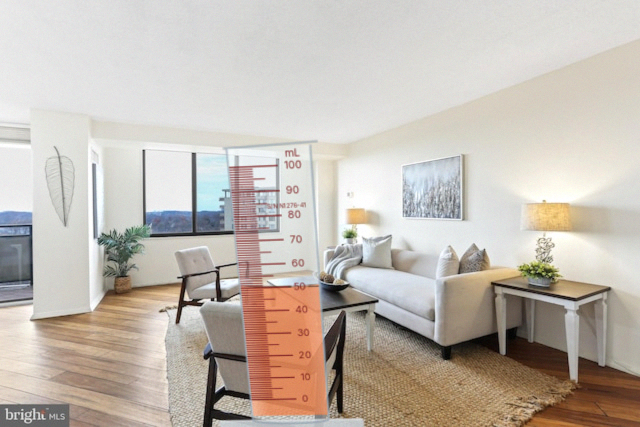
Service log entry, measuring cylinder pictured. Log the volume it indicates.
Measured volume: 50 mL
